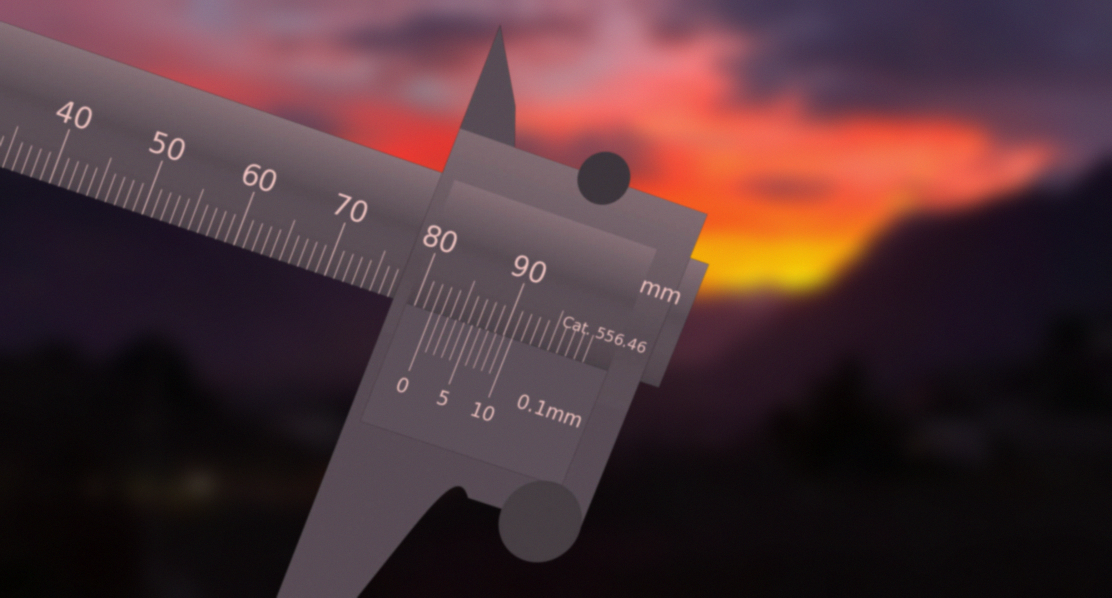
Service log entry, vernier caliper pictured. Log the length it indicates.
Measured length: 82.0 mm
